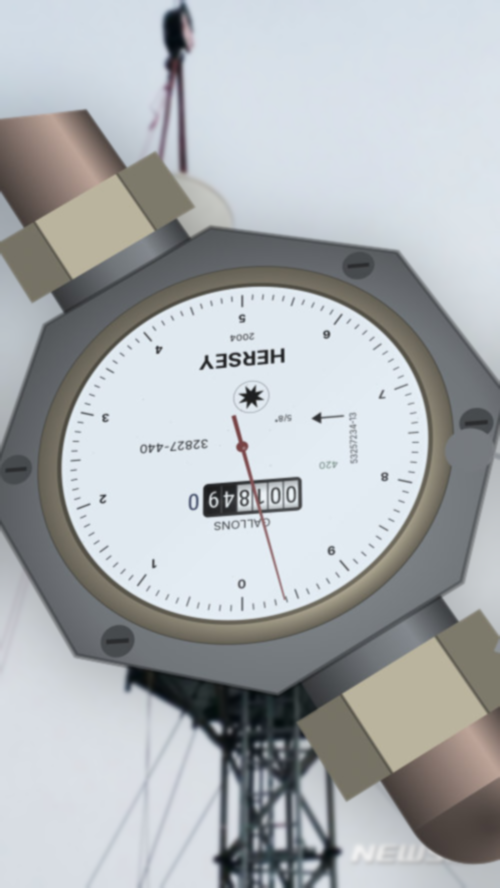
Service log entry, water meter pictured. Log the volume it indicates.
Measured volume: 18489.6 gal
